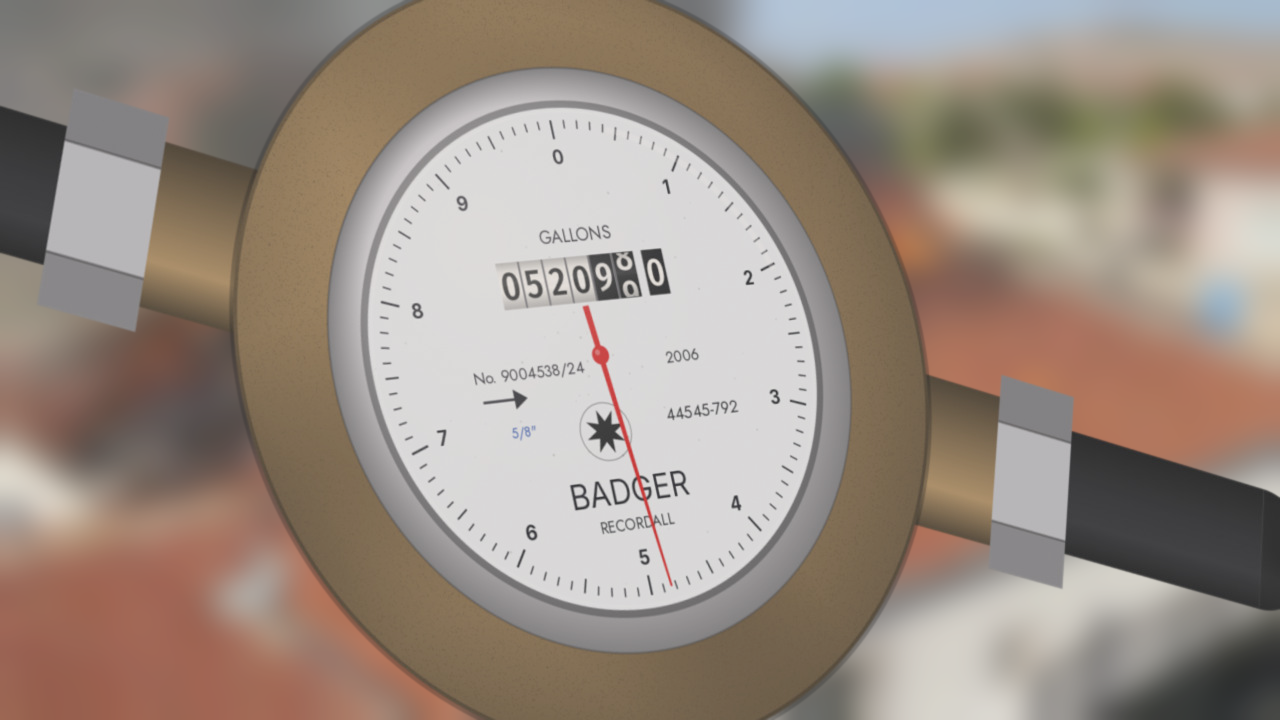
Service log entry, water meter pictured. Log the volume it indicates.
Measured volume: 520984.8 gal
